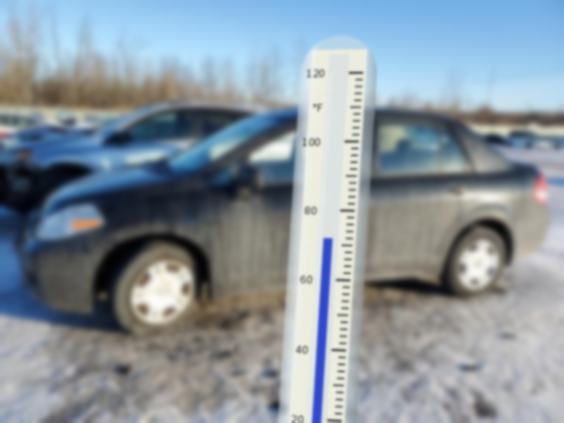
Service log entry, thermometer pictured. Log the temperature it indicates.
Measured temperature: 72 °F
